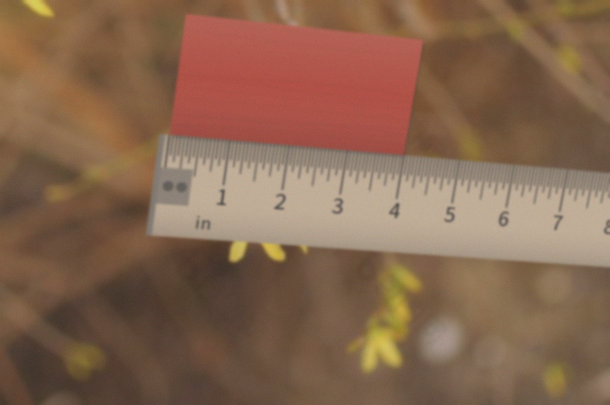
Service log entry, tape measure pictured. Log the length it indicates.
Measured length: 4 in
